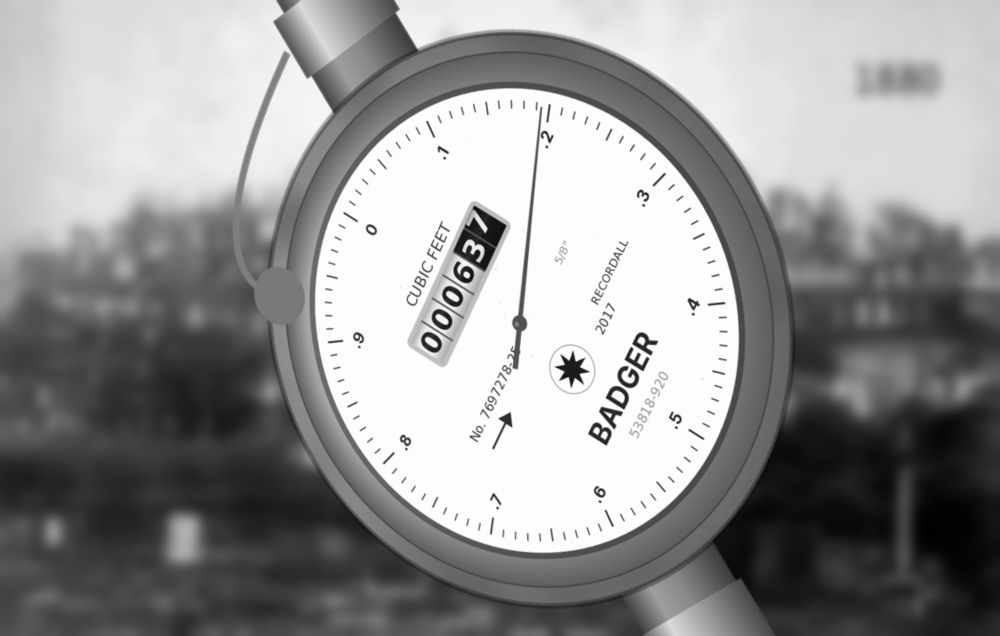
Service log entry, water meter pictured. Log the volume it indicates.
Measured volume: 637.19 ft³
